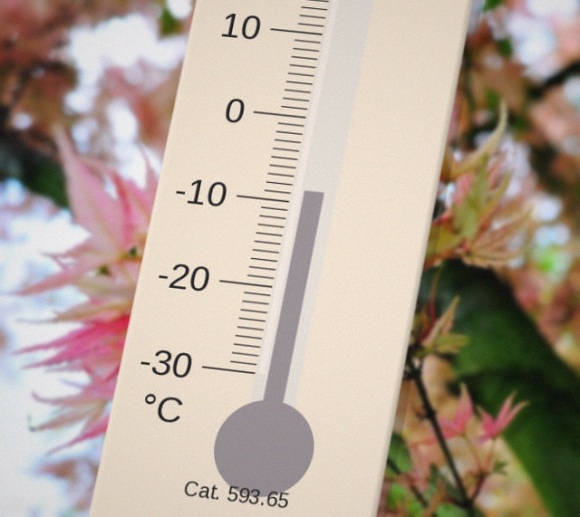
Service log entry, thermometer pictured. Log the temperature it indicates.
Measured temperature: -8.5 °C
